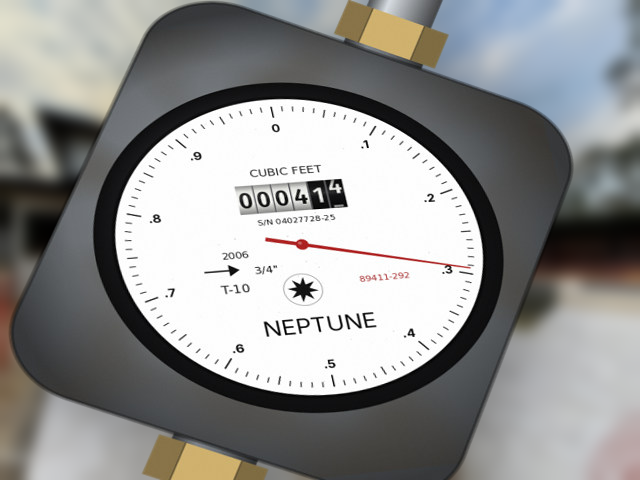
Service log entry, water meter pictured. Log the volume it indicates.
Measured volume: 414.29 ft³
